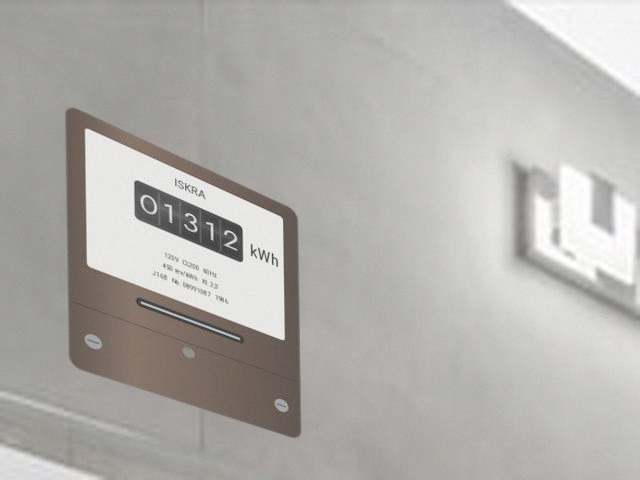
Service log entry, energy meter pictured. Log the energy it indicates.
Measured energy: 1312 kWh
